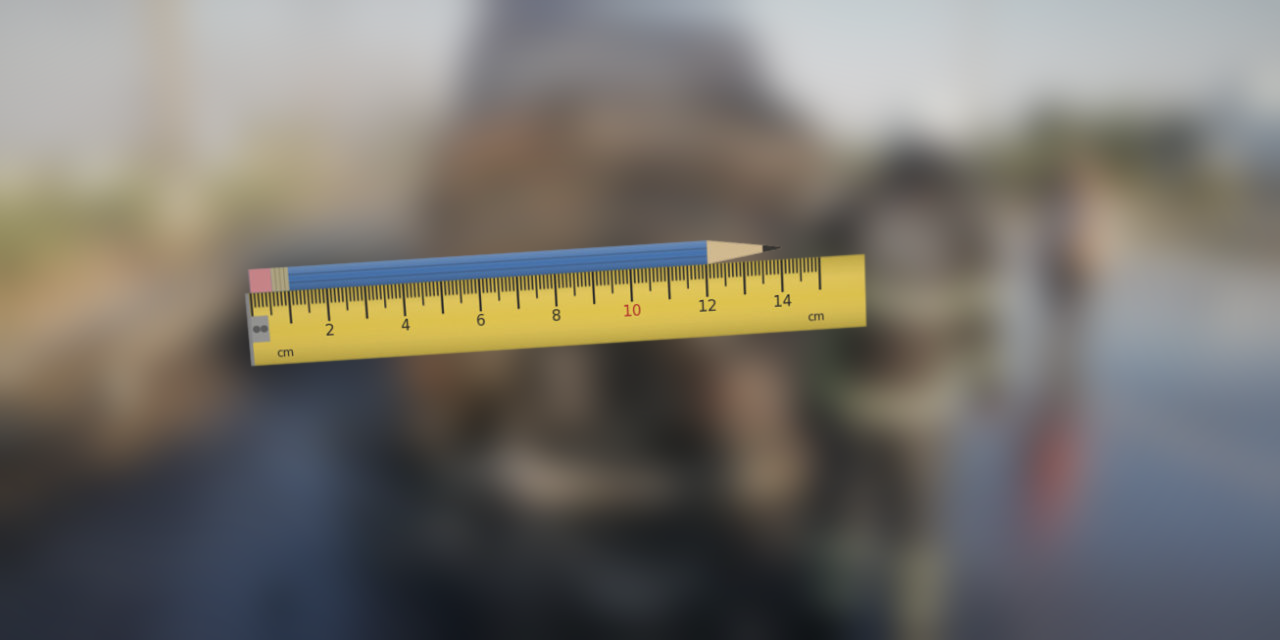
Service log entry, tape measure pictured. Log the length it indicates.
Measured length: 14 cm
